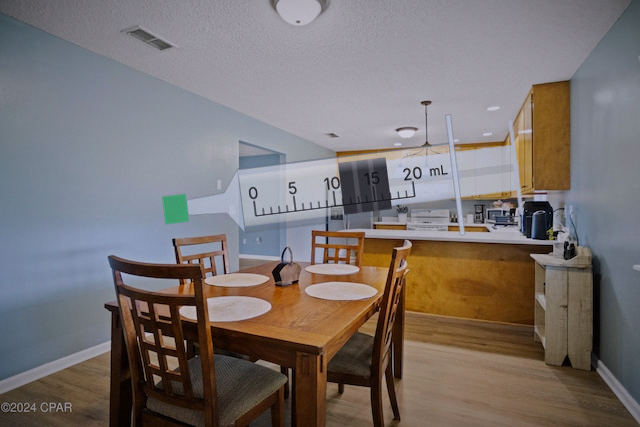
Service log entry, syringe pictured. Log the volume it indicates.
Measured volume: 11 mL
